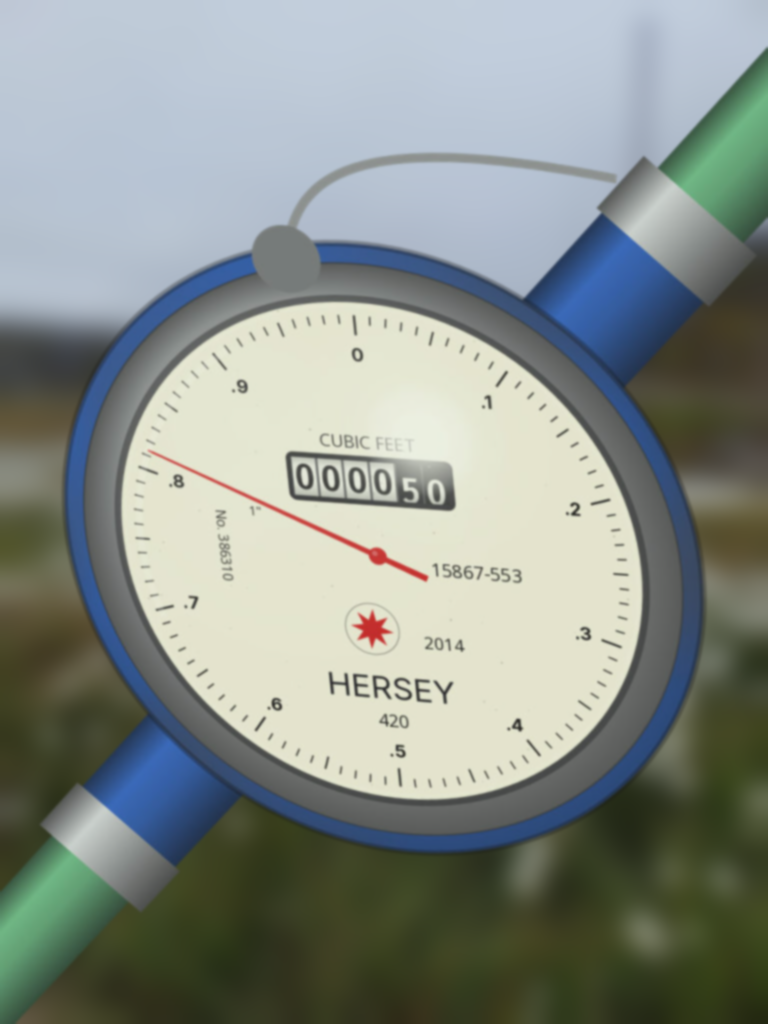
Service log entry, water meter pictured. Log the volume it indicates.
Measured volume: 49.81 ft³
